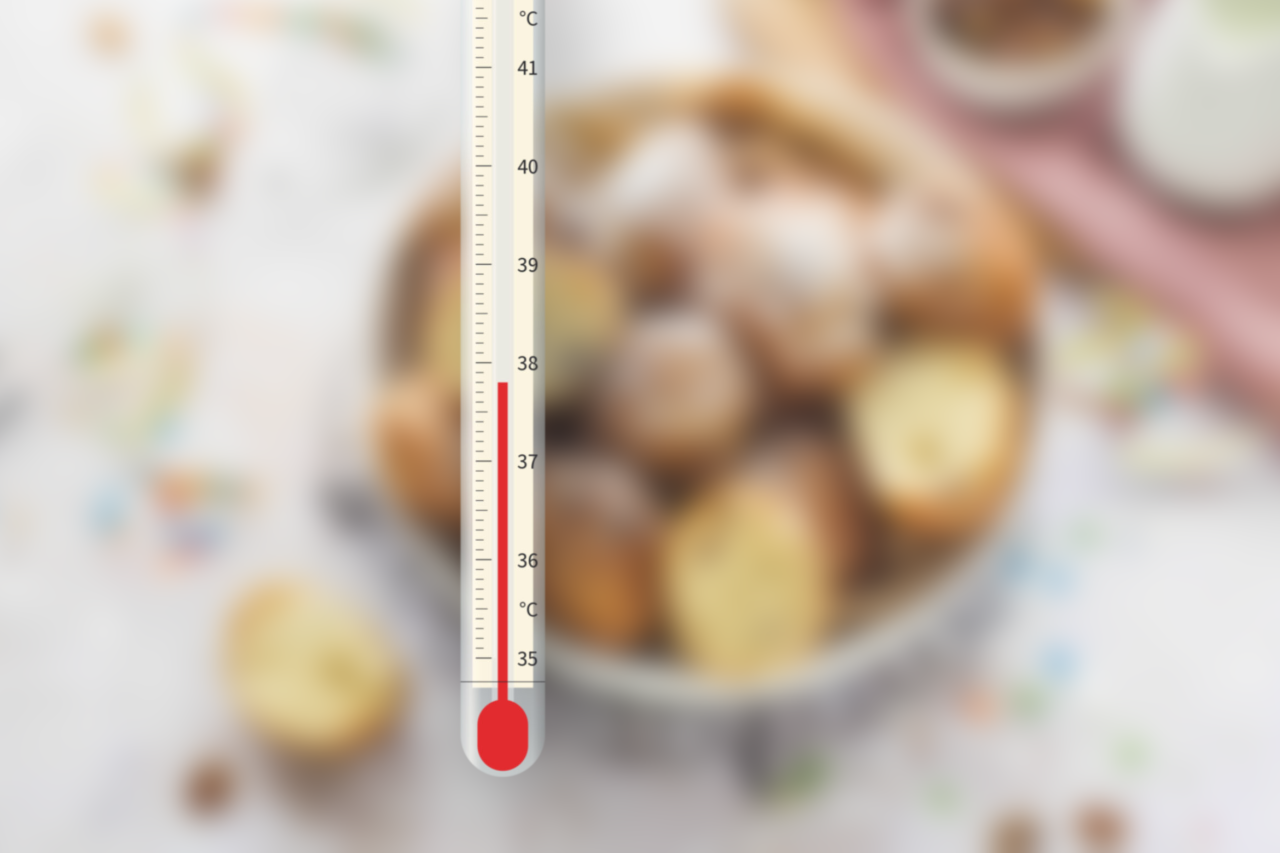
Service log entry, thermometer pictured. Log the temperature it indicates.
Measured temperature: 37.8 °C
